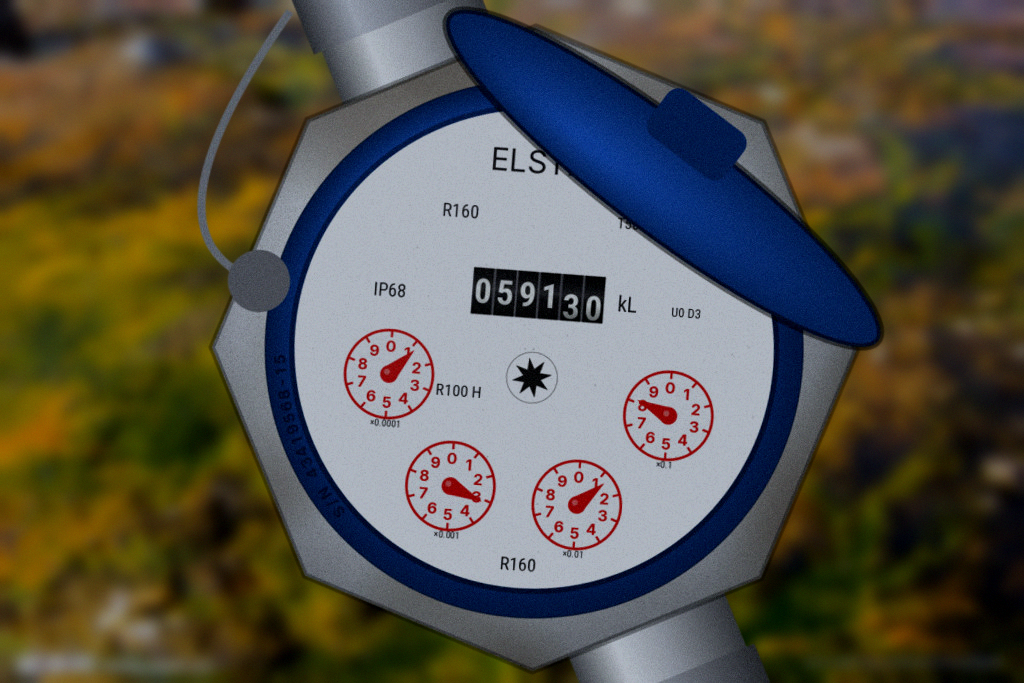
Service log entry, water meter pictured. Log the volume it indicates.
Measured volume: 59129.8131 kL
